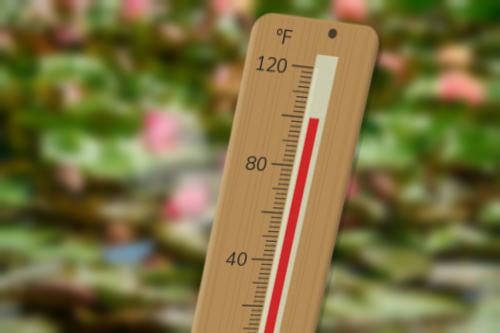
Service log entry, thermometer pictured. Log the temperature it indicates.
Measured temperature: 100 °F
